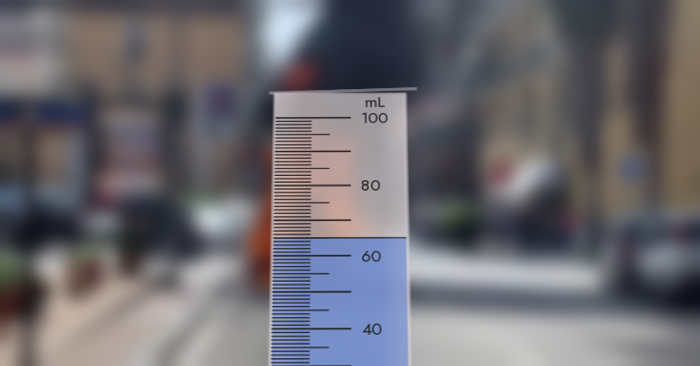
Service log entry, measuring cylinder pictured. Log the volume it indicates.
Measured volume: 65 mL
